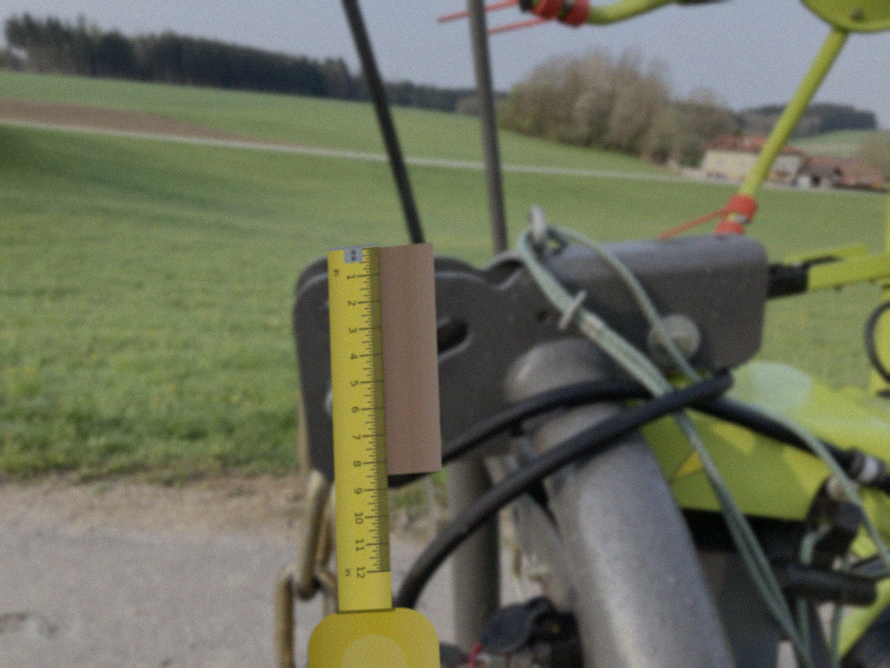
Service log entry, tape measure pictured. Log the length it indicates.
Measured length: 8.5 in
